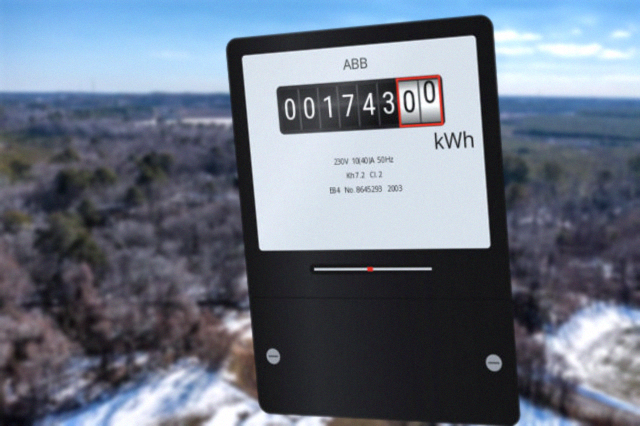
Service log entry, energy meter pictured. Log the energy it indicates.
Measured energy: 1743.00 kWh
